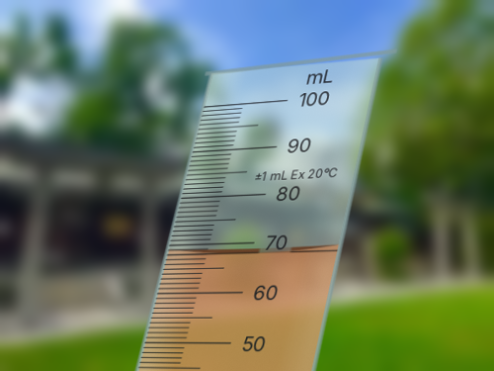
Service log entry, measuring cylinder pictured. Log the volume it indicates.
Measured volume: 68 mL
